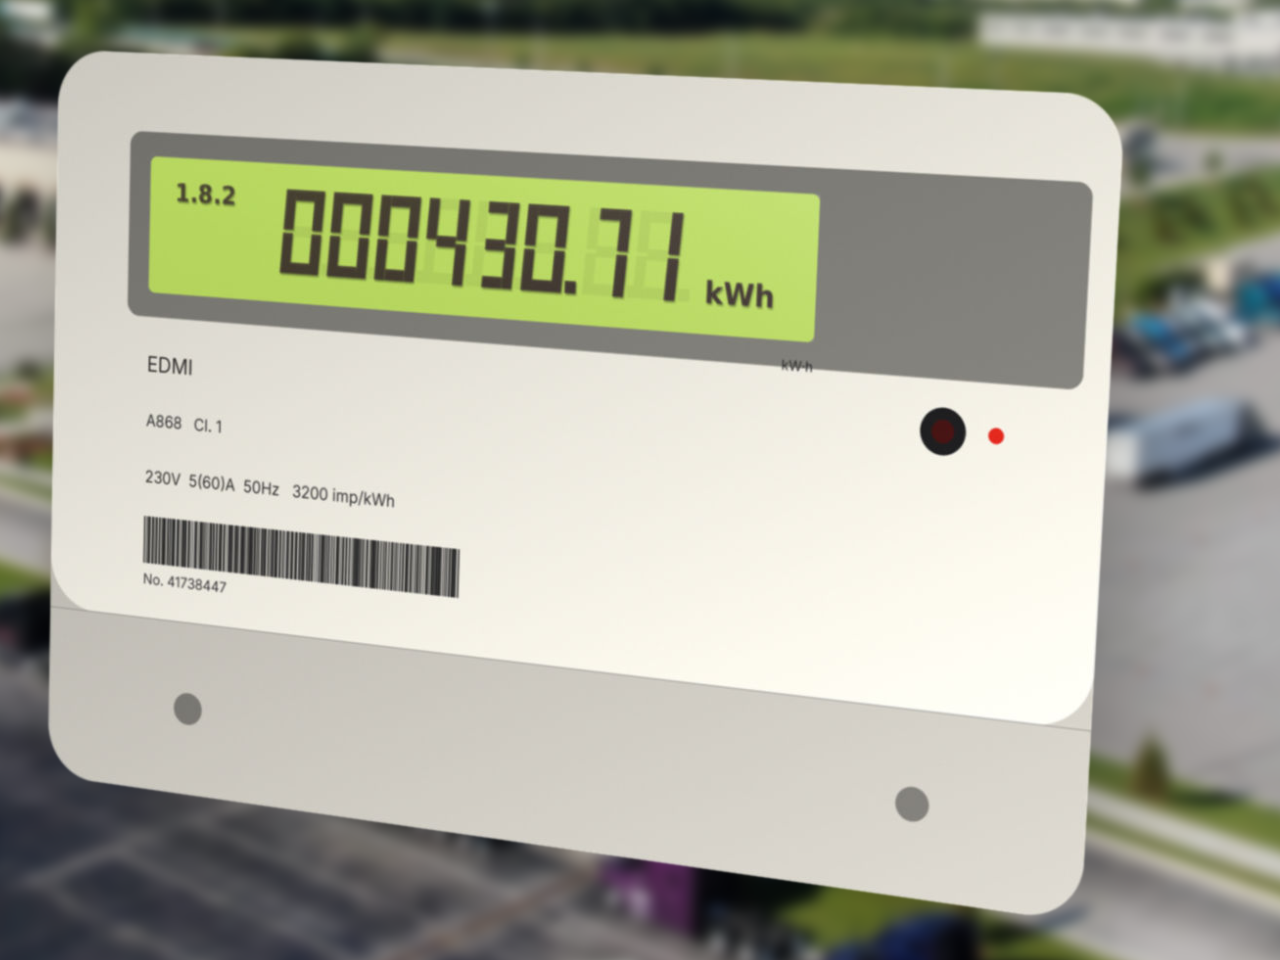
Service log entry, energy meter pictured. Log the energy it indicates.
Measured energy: 430.71 kWh
